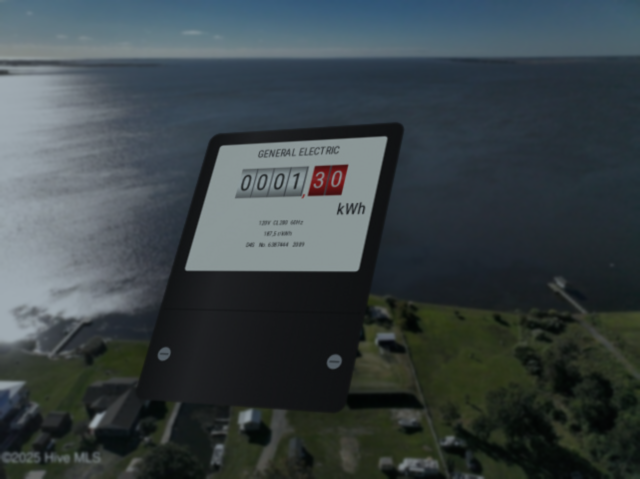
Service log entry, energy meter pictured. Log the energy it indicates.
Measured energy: 1.30 kWh
